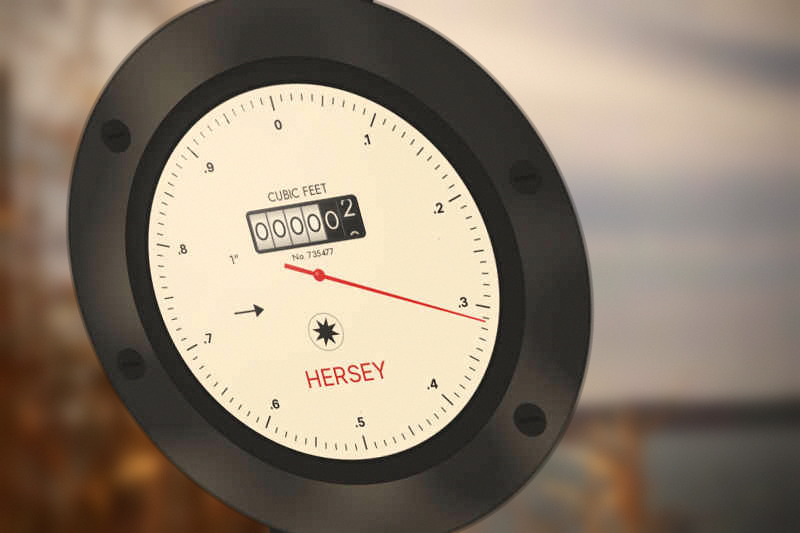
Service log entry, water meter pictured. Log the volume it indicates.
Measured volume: 2.31 ft³
